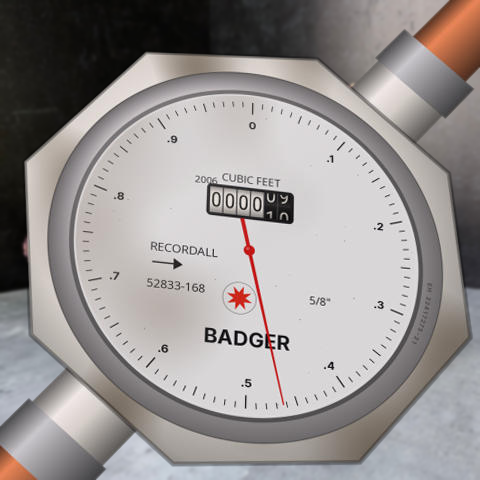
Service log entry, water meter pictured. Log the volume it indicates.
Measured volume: 9.46 ft³
